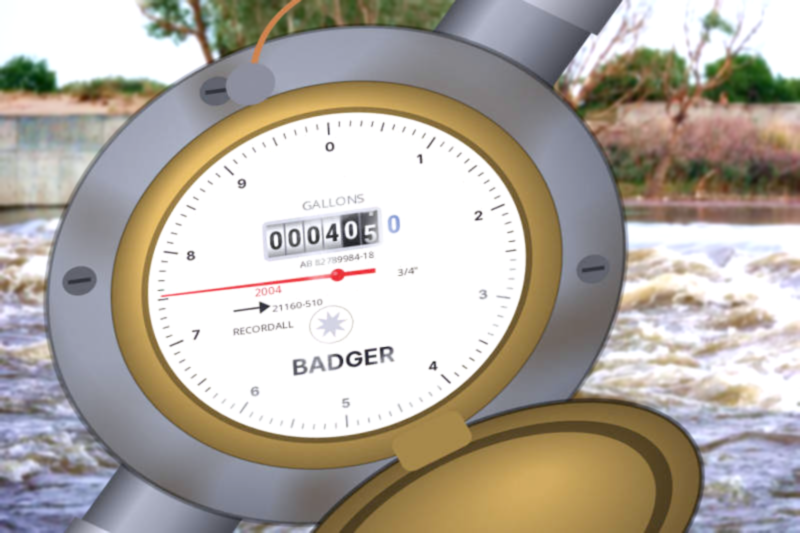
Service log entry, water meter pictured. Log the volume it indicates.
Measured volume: 4047.5 gal
